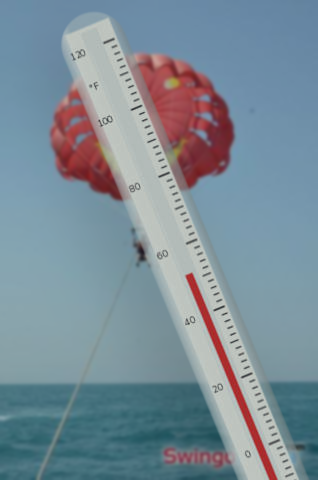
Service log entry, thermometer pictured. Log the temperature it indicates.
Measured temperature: 52 °F
